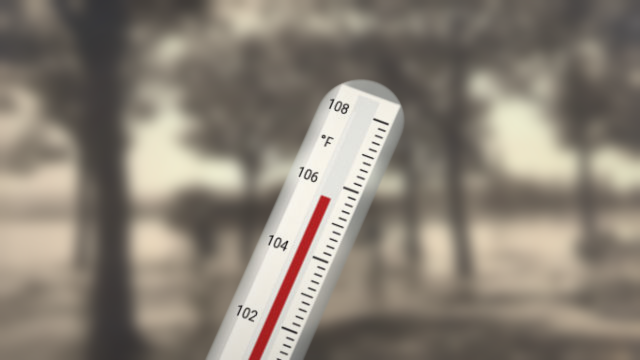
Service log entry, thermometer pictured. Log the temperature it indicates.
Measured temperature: 105.6 °F
